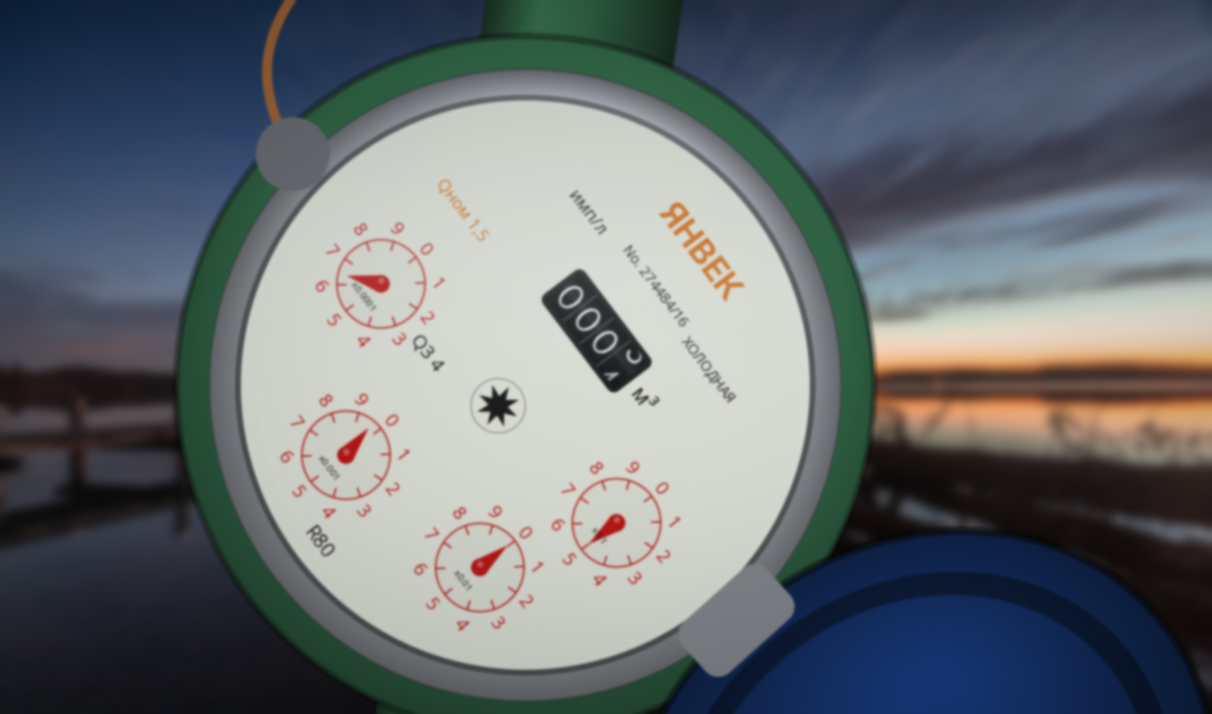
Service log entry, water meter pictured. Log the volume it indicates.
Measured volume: 3.4996 m³
